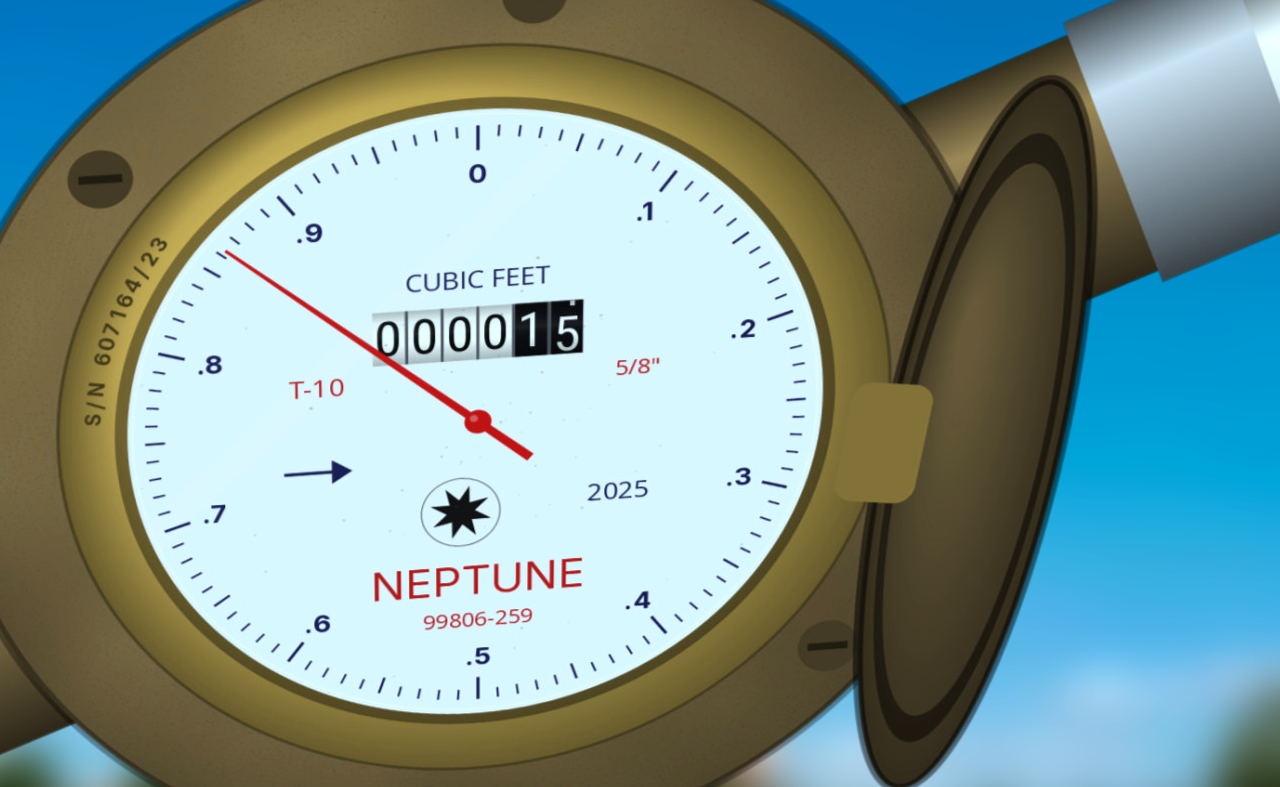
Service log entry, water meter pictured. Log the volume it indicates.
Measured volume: 14.86 ft³
